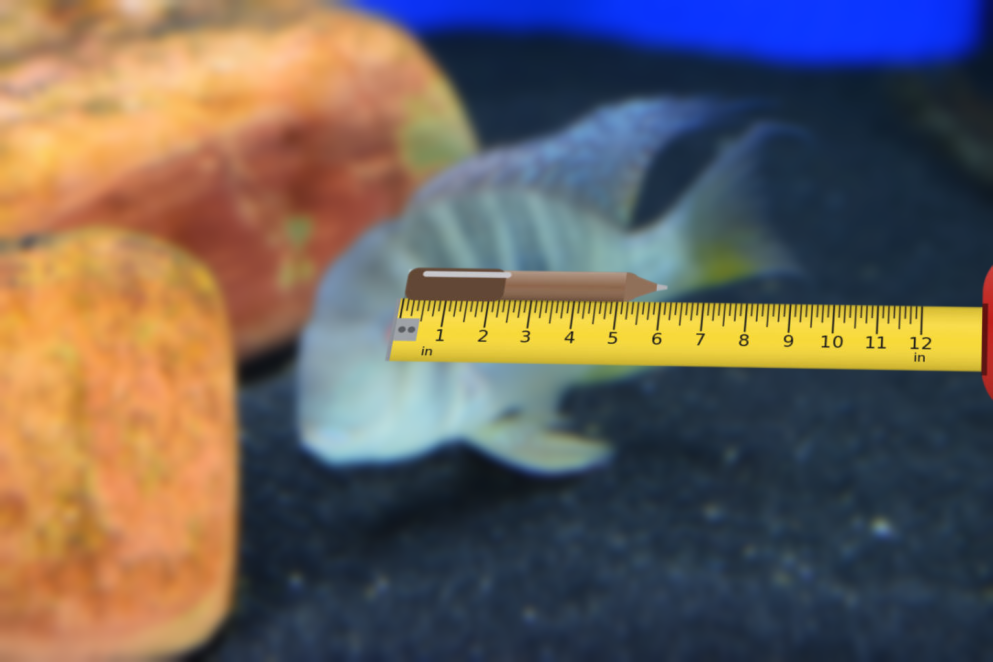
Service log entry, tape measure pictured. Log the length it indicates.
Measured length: 6.125 in
